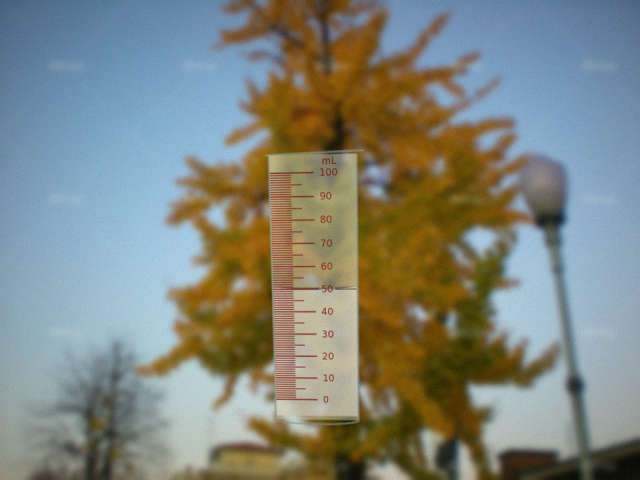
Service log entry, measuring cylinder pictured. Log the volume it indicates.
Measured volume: 50 mL
